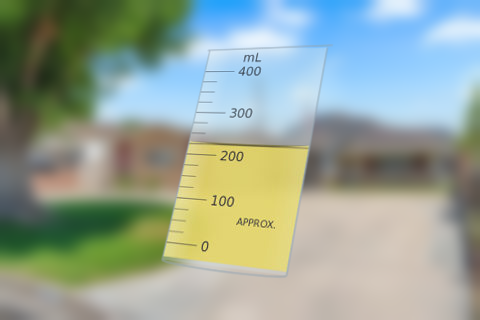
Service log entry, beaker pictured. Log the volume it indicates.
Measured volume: 225 mL
